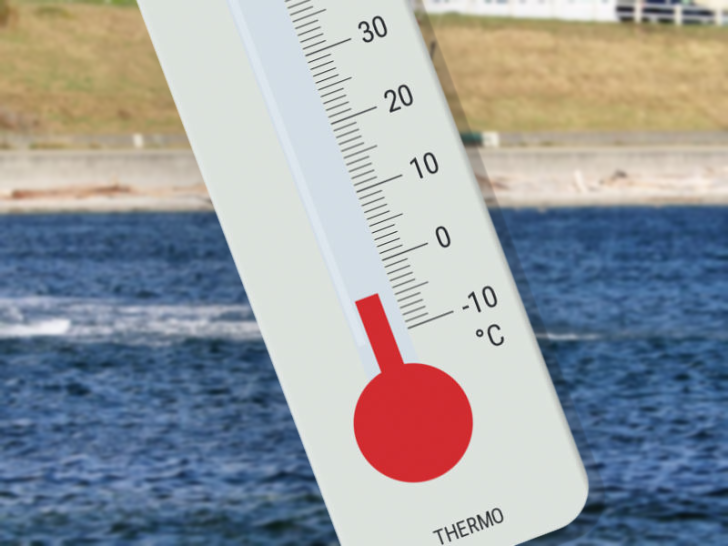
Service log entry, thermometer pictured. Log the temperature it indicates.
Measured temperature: -4 °C
